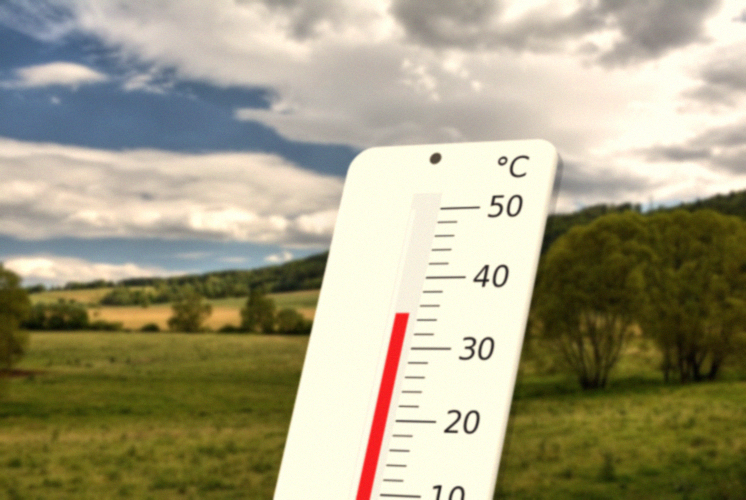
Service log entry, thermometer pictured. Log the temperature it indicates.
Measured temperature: 35 °C
